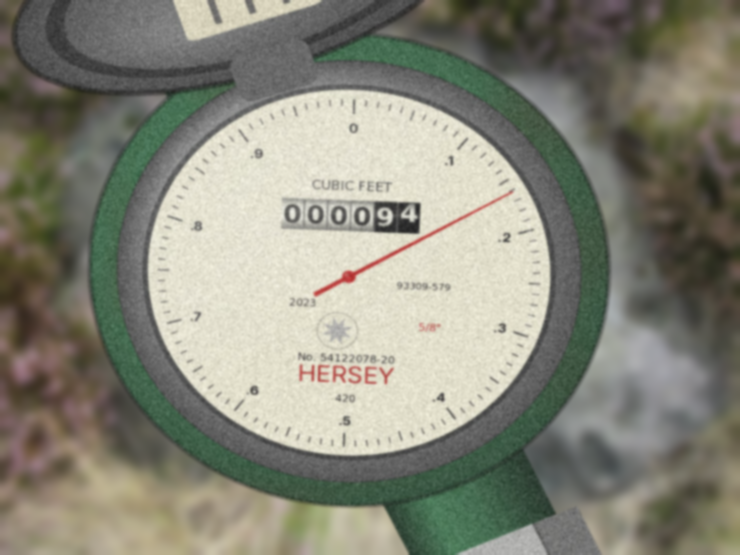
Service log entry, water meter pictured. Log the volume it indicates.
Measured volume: 94.16 ft³
